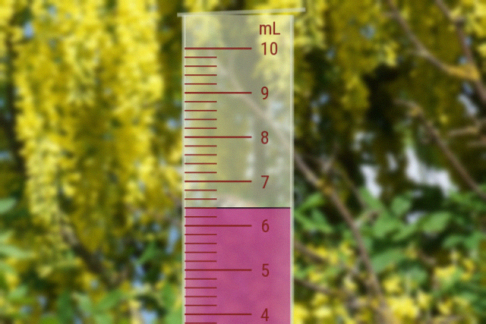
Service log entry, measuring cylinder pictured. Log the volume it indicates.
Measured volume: 6.4 mL
